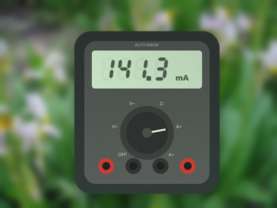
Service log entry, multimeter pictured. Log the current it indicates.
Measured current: 141.3 mA
